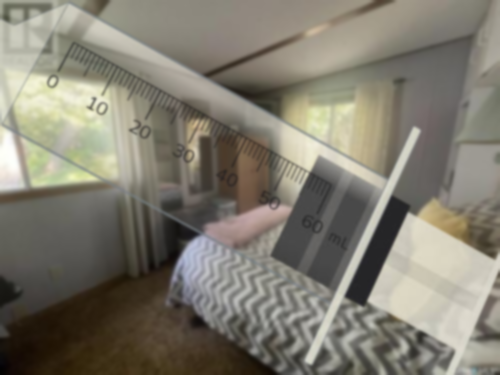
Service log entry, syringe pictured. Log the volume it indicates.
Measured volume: 55 mL
